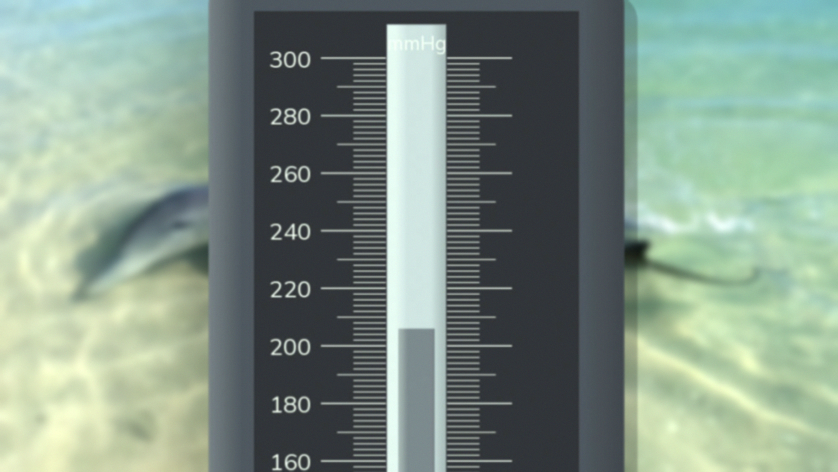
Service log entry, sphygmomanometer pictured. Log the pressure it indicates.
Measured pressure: 206 mmHg
